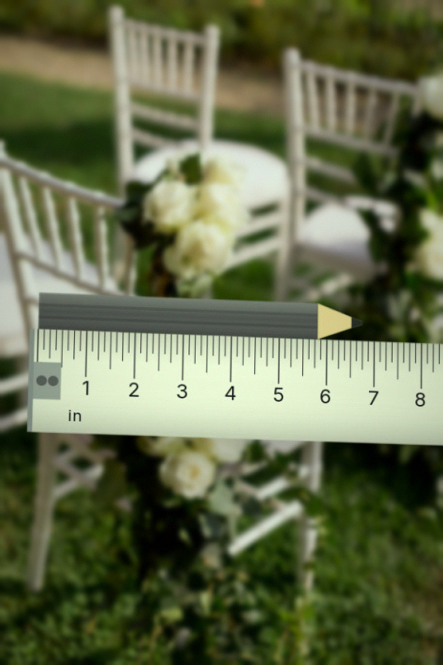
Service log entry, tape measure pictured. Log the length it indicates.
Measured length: 6.75 in
